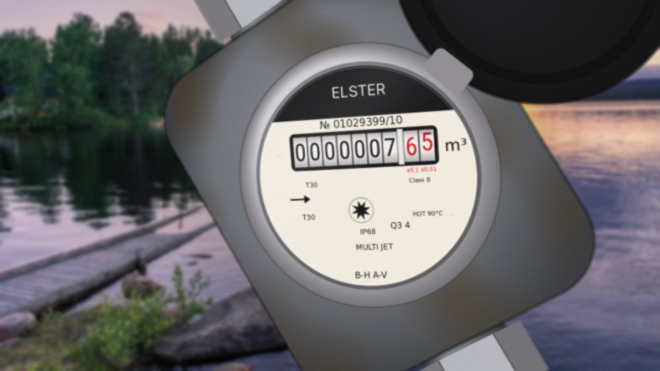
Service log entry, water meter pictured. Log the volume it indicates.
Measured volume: 7.65 m³
